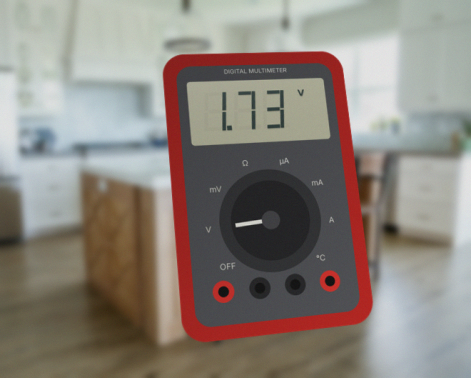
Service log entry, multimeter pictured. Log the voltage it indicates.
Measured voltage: 1.73 V
